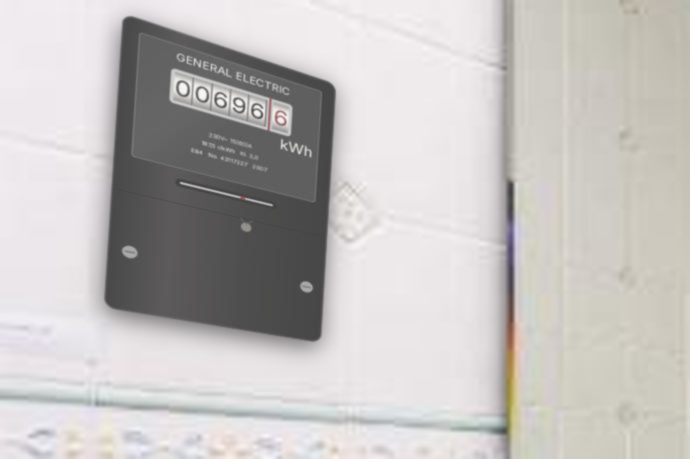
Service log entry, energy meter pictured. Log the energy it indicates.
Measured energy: 696.6 kWh
